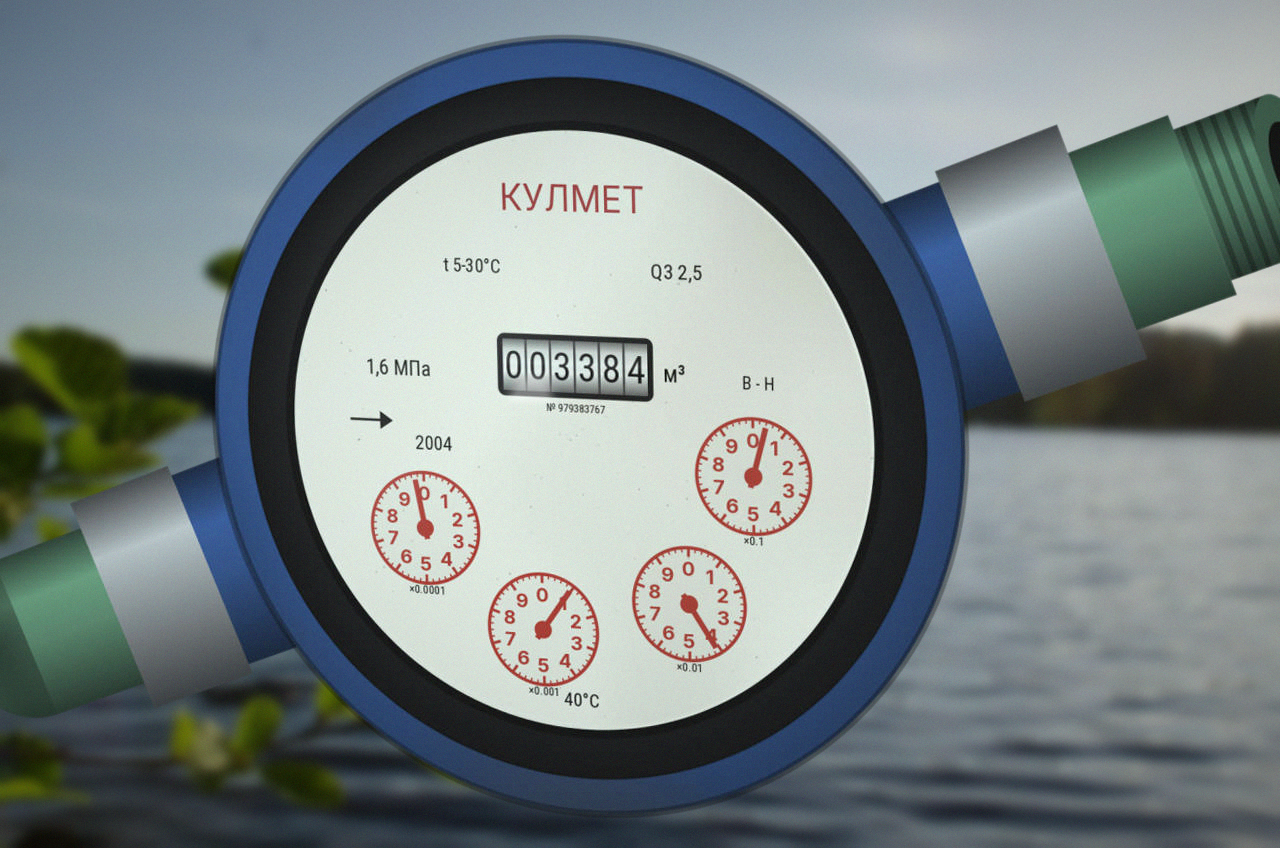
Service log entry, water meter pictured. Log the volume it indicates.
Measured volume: 3384.0409 m³
